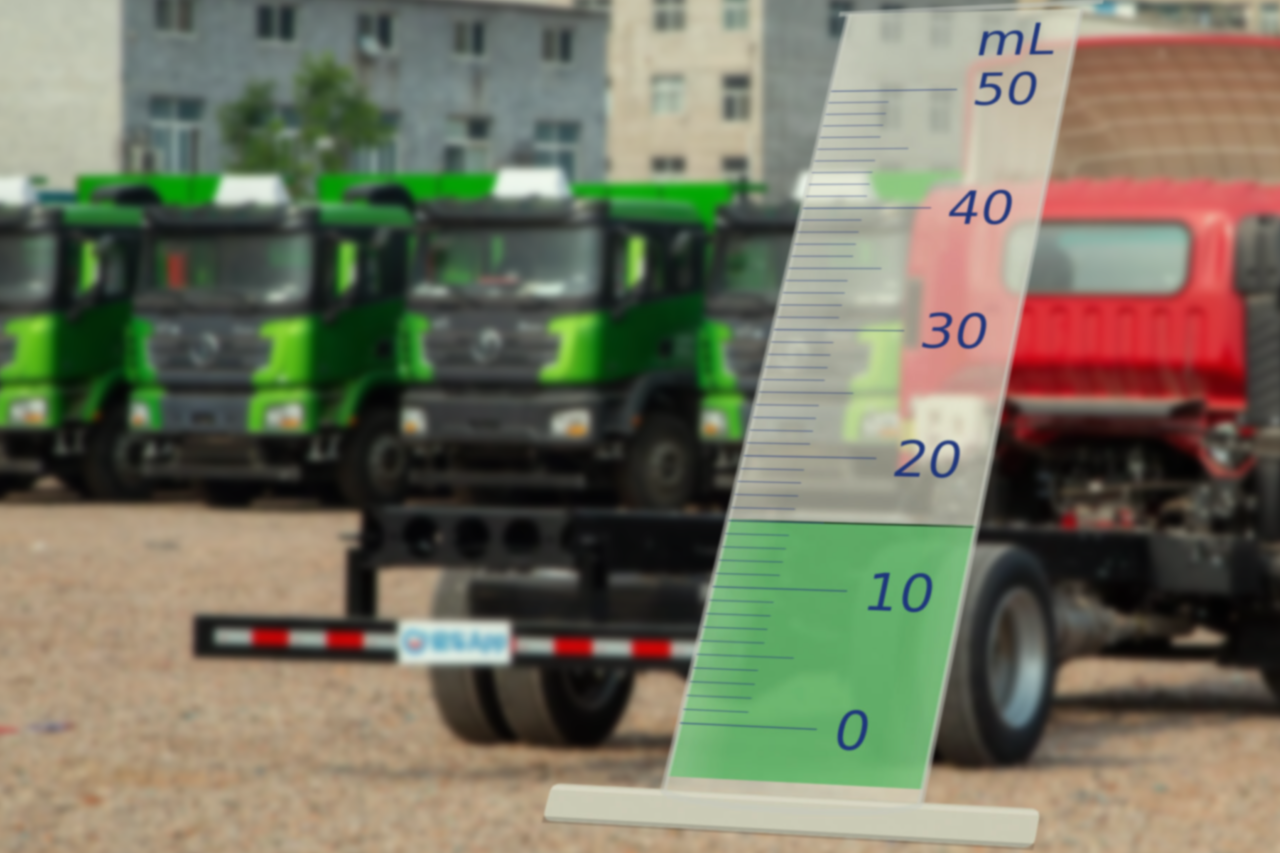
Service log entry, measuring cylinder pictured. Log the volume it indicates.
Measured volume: 15 mL
